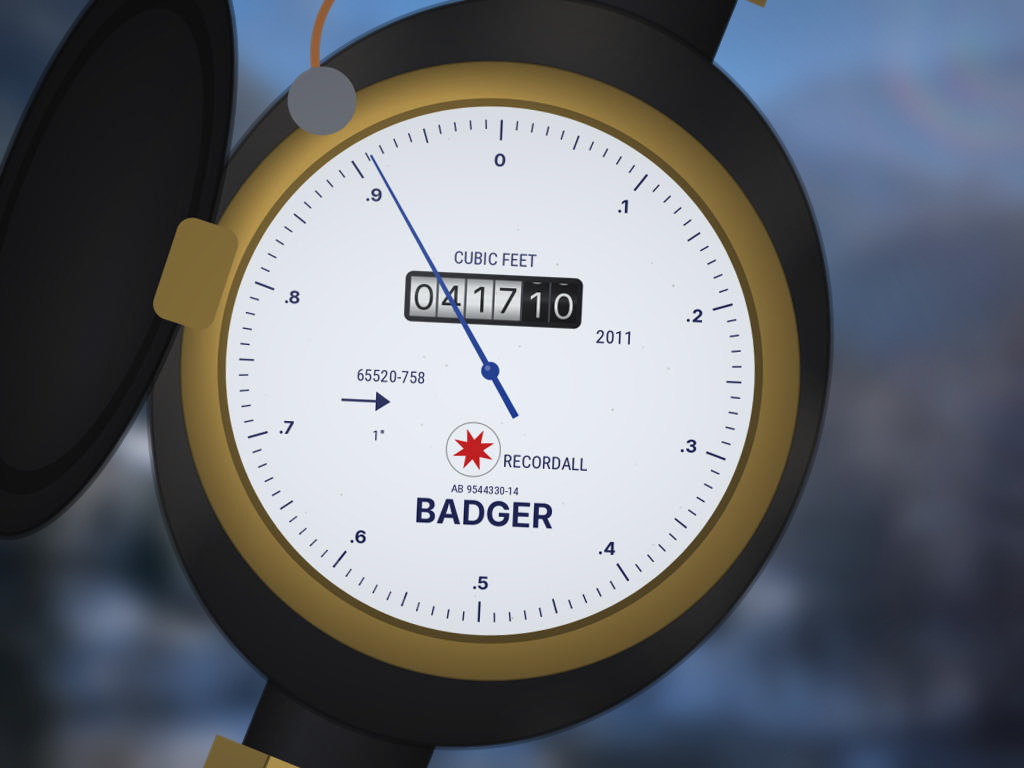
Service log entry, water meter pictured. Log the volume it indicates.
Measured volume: 41709.91 ft³
